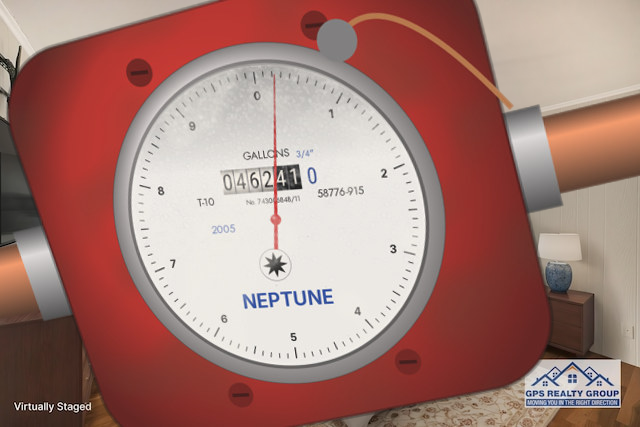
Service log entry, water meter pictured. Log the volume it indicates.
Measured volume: 462410.2 gal
